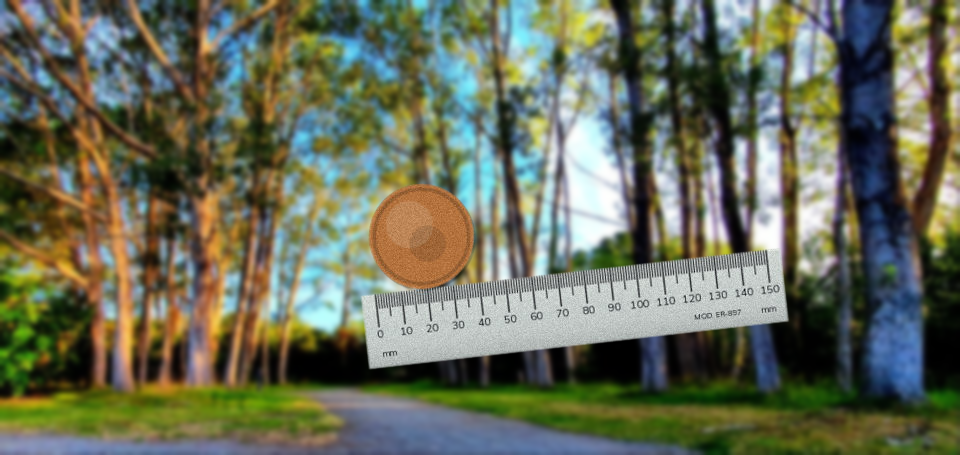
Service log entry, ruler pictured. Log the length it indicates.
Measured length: 40 mm
